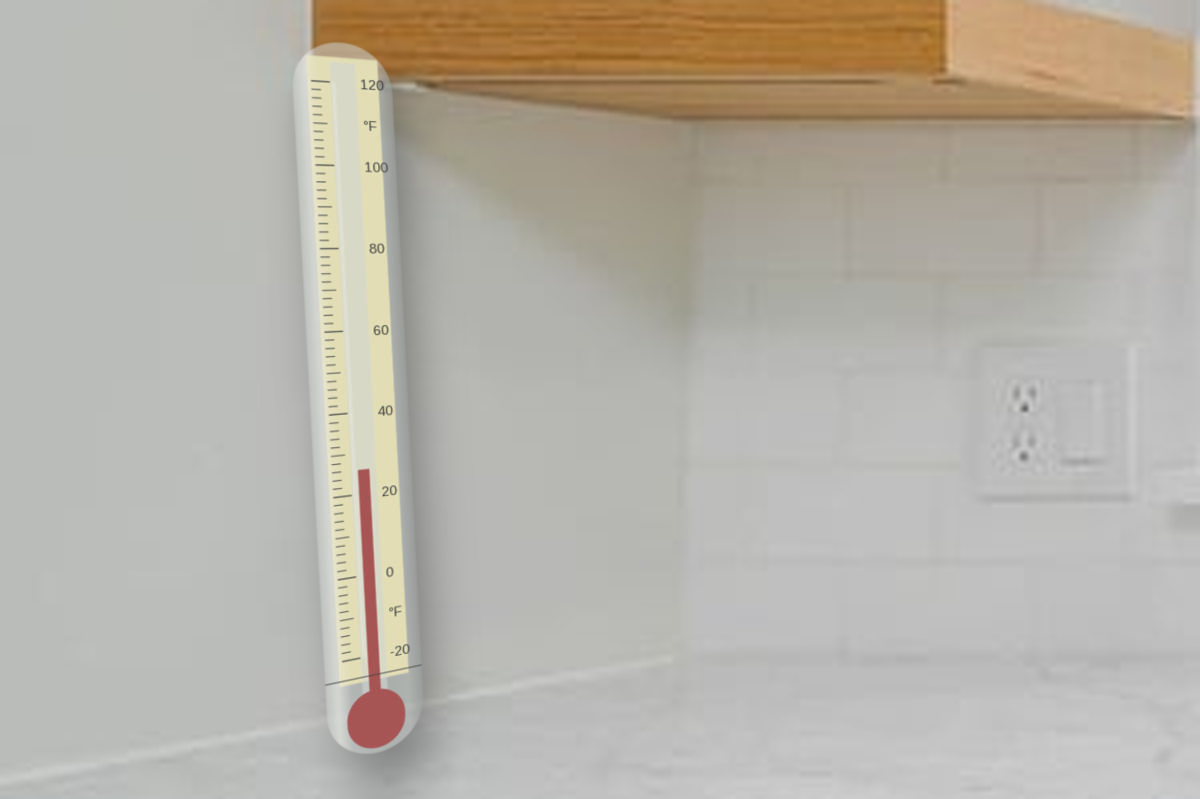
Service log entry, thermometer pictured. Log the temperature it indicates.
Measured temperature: 26 °F
